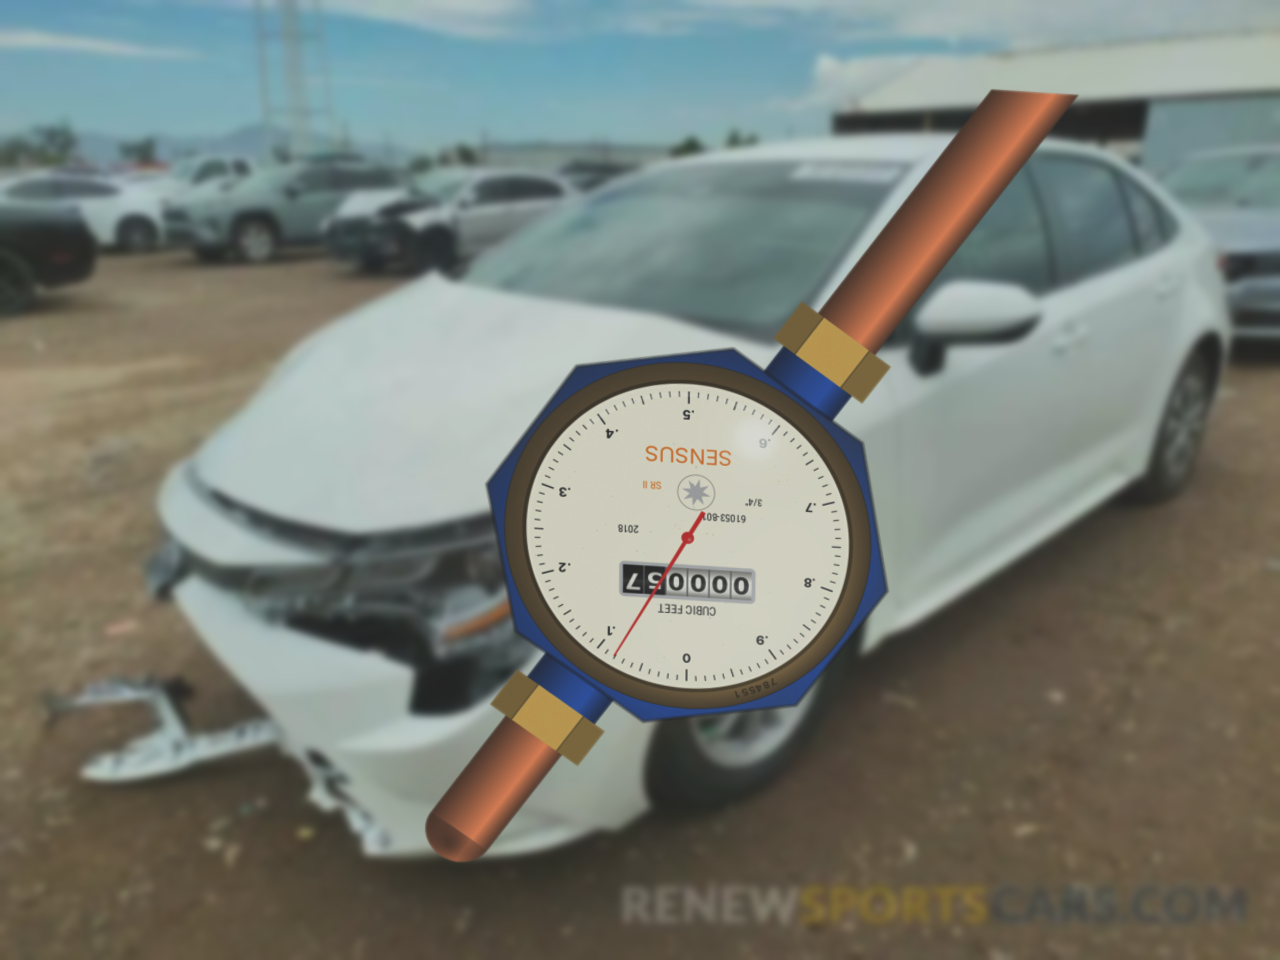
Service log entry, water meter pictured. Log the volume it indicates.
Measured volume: 57.08 ft³
